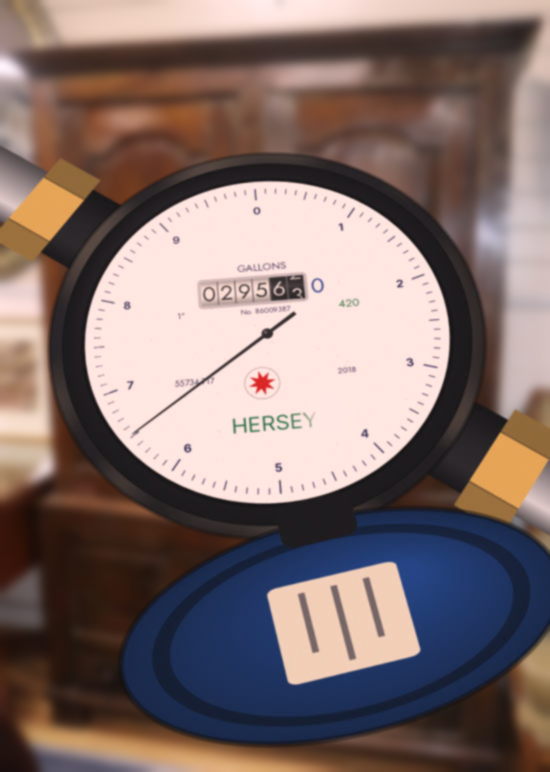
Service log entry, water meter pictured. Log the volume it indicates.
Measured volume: 295626.5 gal
